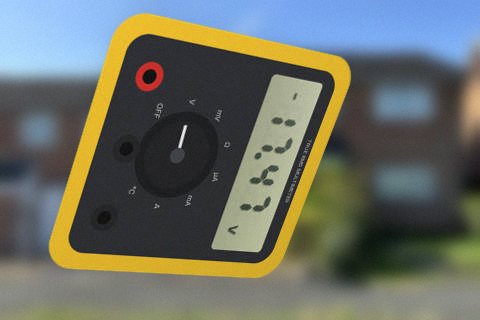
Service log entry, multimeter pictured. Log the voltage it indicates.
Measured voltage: -17.47 V
